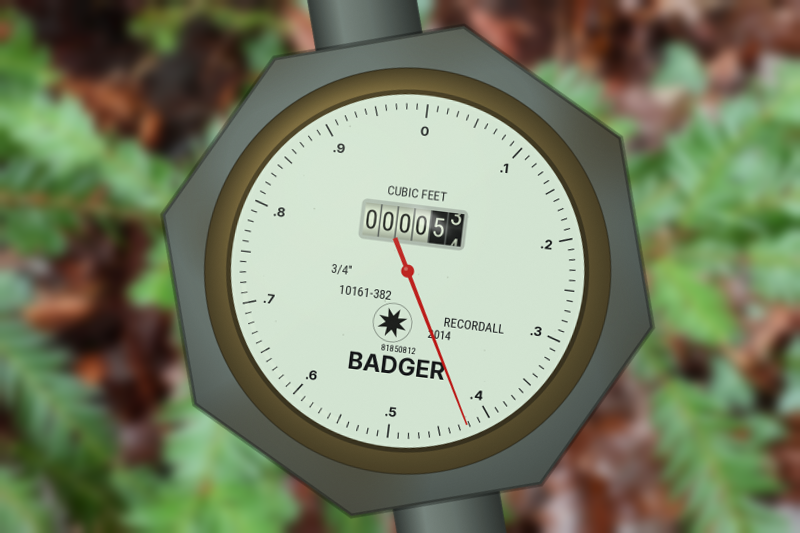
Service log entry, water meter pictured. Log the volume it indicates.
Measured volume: 53.42 ft³
